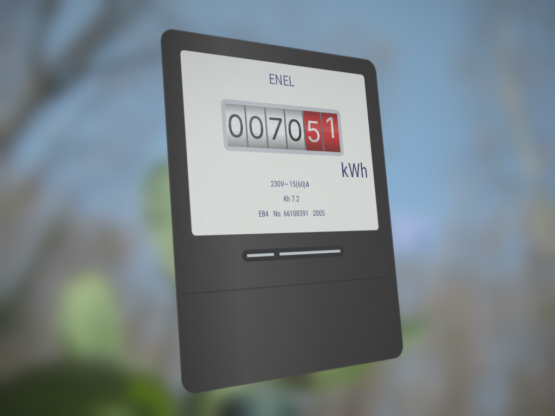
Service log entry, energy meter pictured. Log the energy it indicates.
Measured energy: 70.51 kWh
